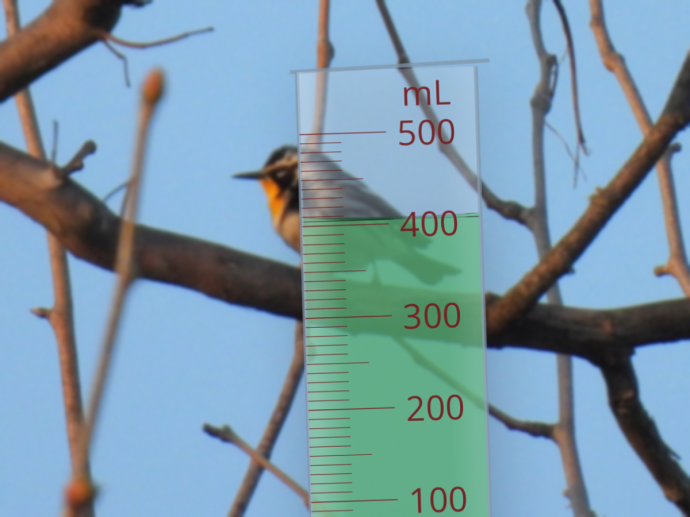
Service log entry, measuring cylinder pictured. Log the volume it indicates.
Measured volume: 405 mL
